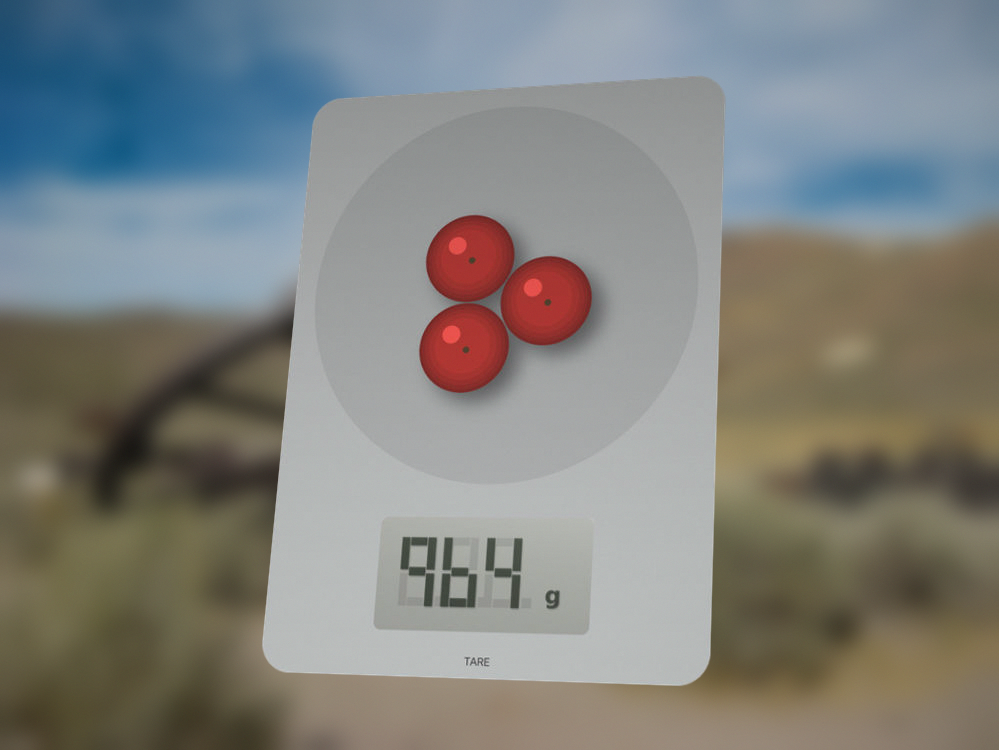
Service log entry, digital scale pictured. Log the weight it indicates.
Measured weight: 964 g
